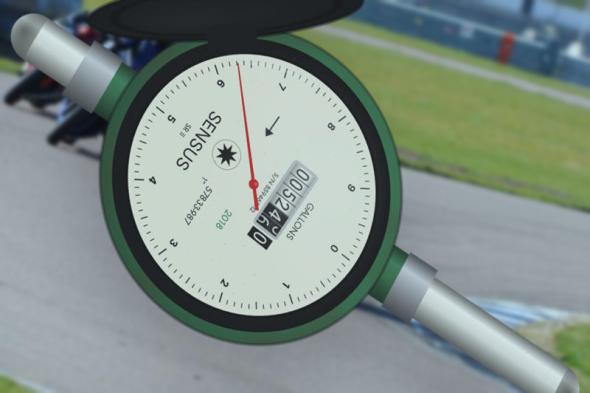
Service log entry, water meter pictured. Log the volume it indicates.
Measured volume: 52456.3 gal
